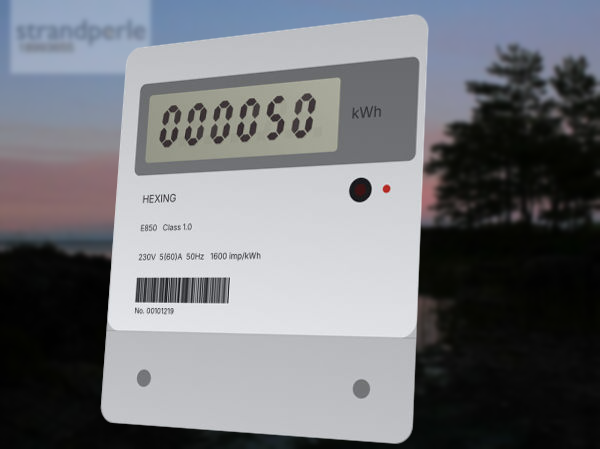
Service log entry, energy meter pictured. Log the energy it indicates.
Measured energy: 50 kWh
